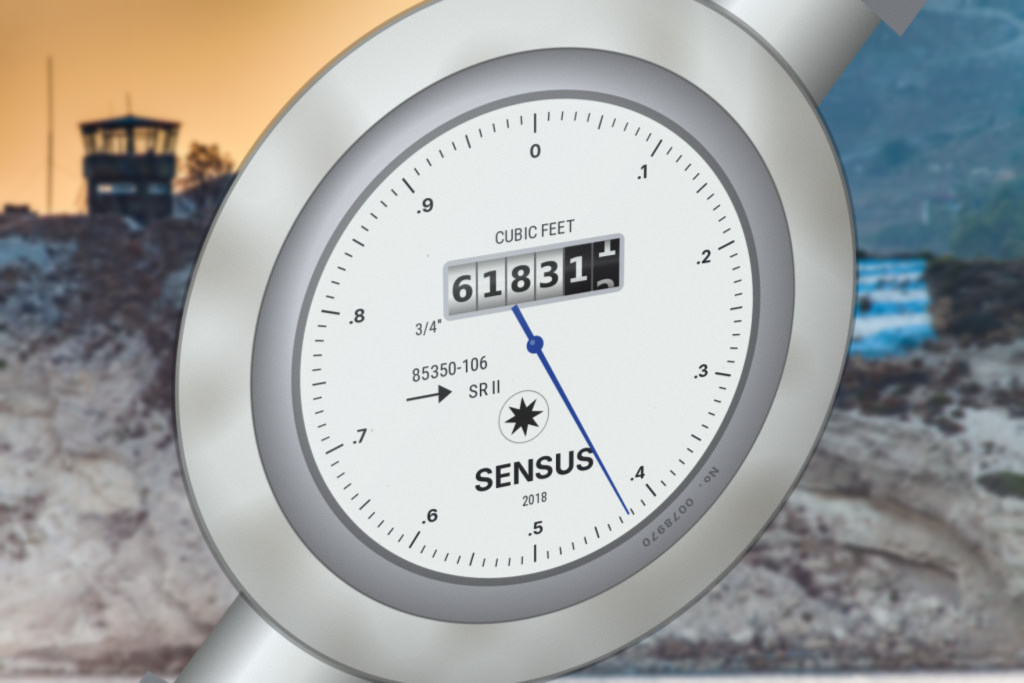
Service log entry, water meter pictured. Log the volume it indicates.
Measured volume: 618311.42 ft³
